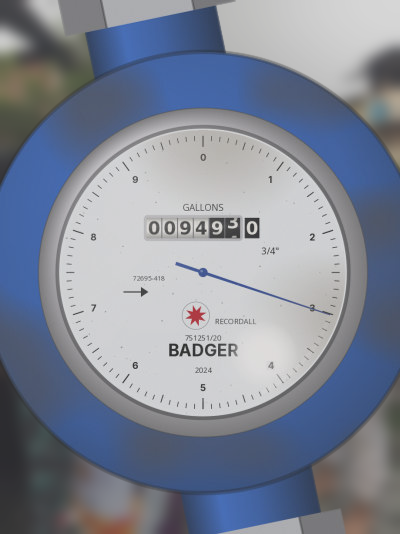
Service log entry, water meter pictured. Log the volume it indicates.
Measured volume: 94933.0 gal
